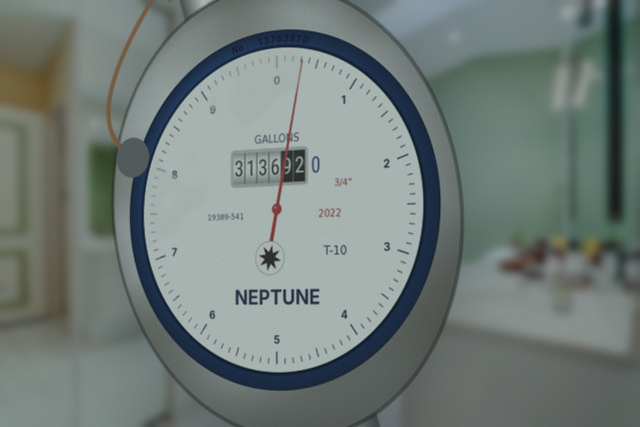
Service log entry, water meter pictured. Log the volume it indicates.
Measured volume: 3136920.3 gal
